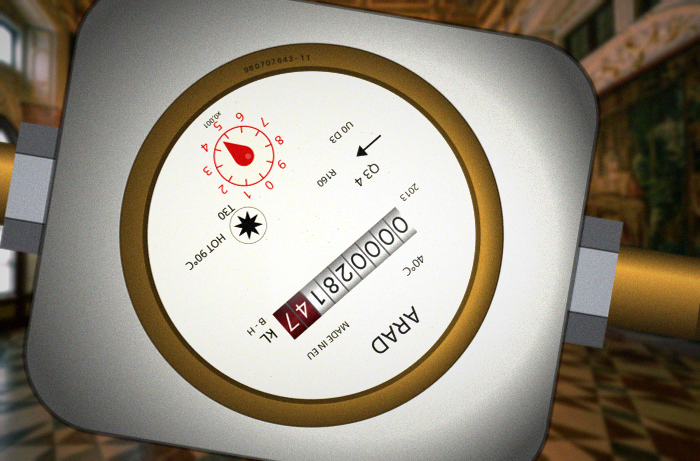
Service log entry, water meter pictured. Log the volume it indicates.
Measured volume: 281.474 kL
